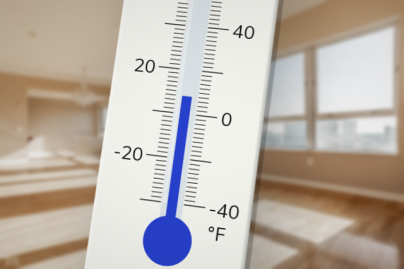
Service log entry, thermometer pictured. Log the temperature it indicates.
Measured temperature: 8 °F
